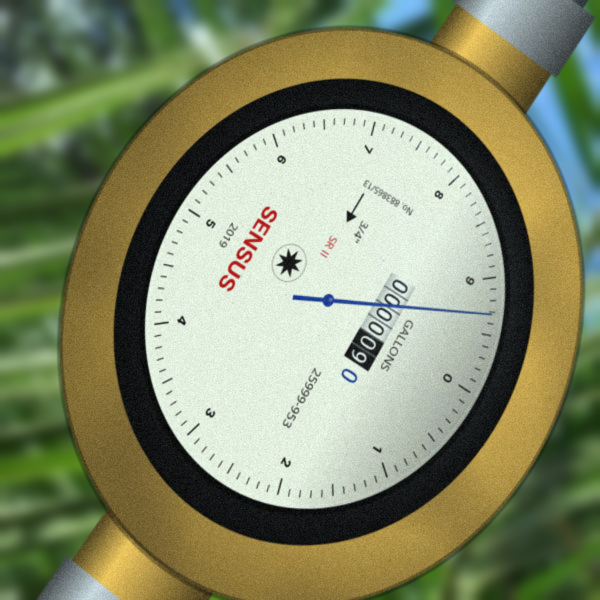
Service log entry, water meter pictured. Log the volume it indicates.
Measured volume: 89.3 gal
